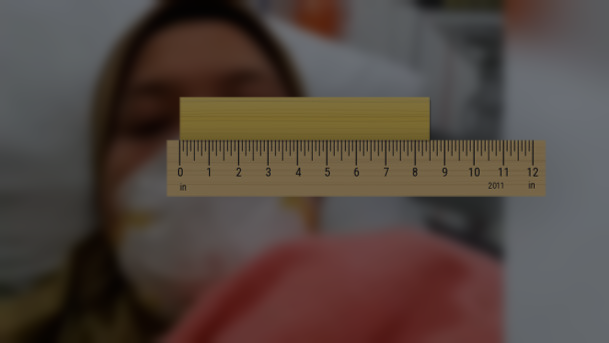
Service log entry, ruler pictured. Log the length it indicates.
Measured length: 8.5 in
